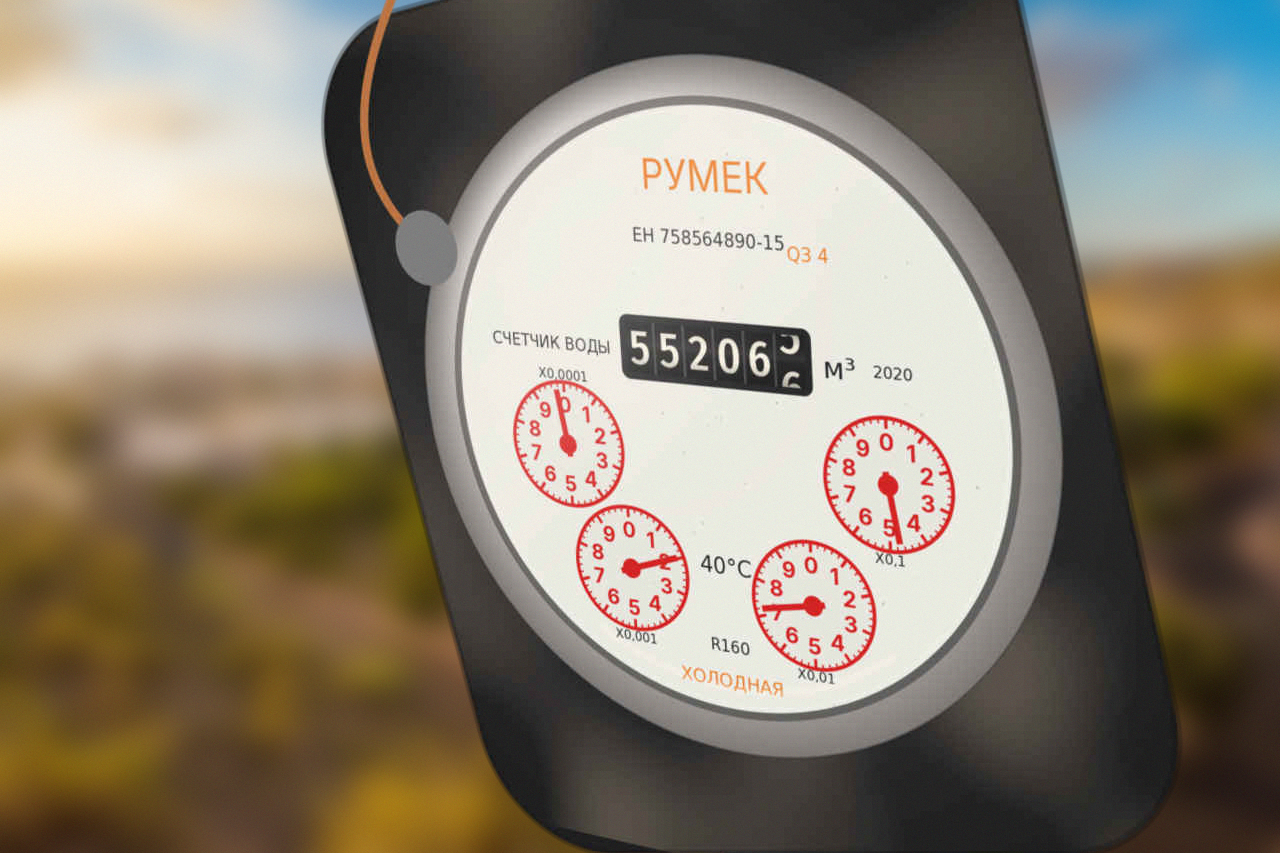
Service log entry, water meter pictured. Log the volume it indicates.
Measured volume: 552065.4719 m³
